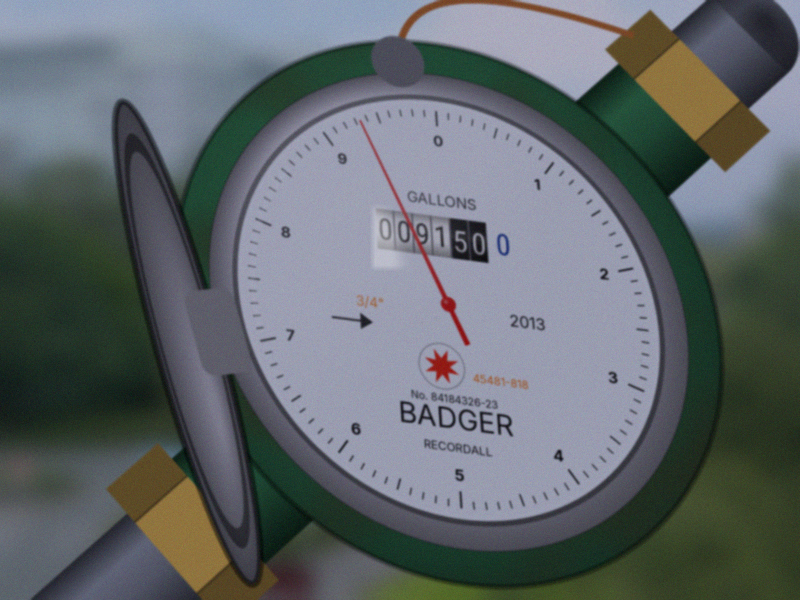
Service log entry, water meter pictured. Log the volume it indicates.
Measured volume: 91499.3 gal
